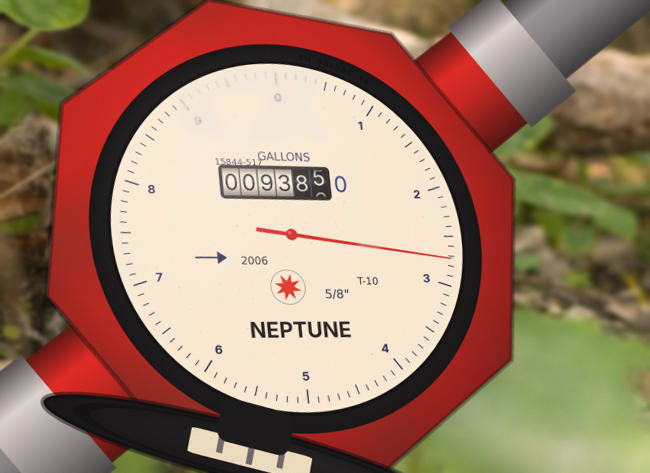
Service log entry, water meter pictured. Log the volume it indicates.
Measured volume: 93852.7 gal
